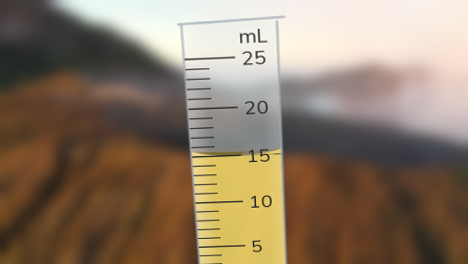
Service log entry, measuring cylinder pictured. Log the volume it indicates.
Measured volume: 15 mL
